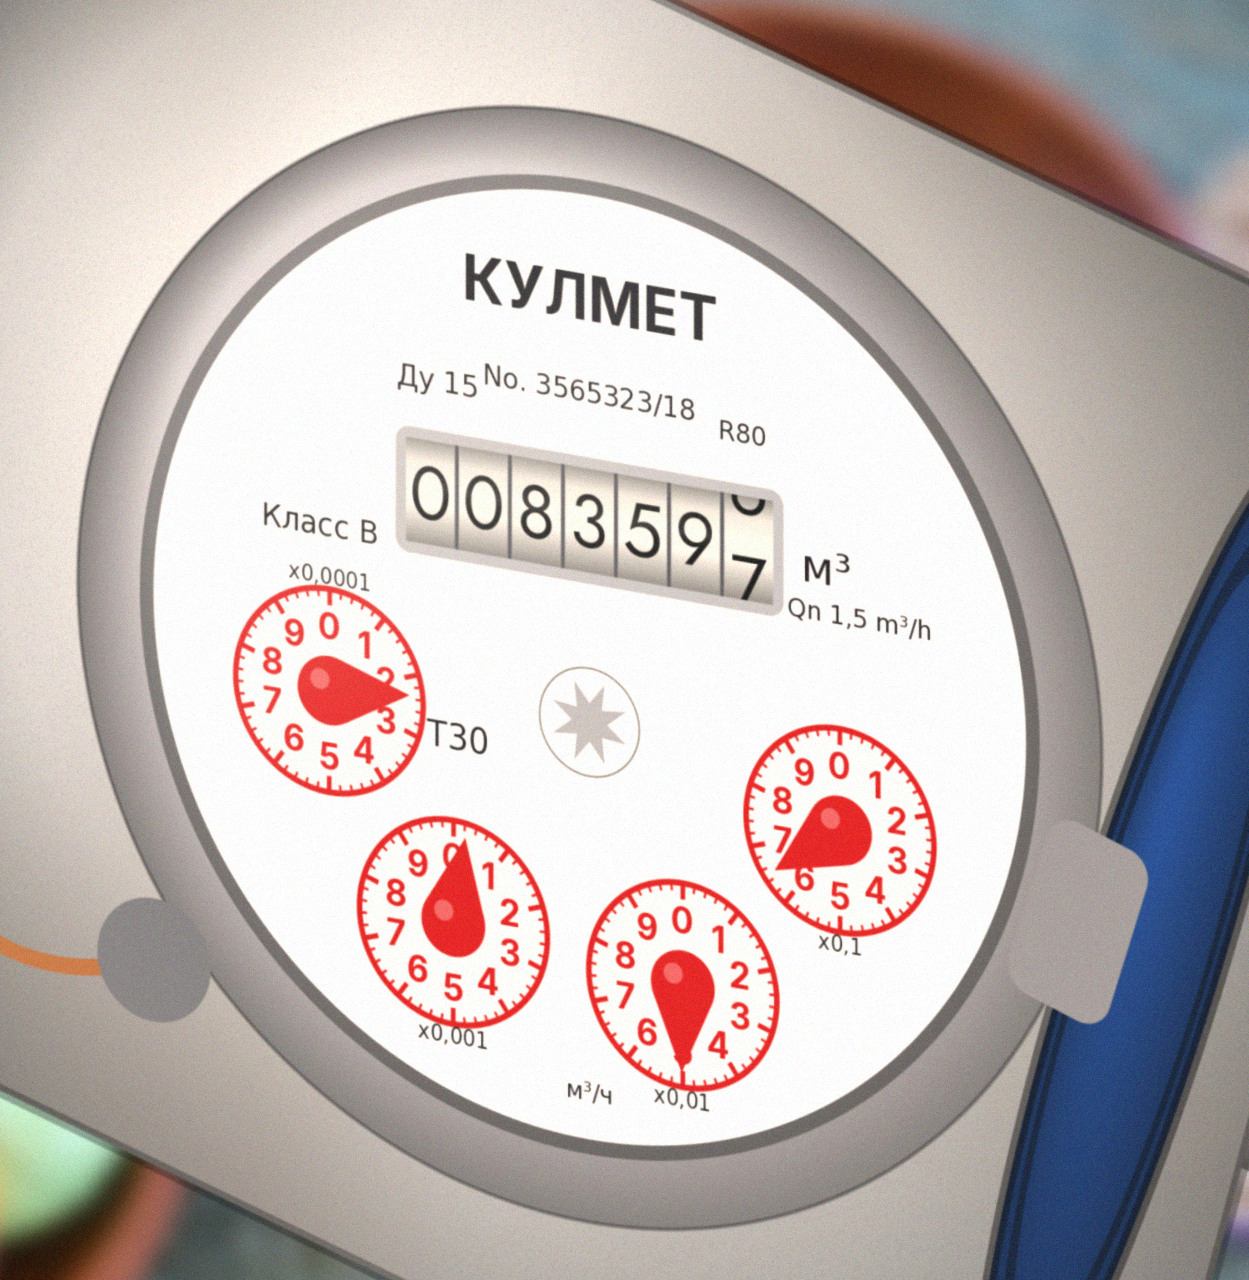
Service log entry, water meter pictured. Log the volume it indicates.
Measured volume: 83596.6502 m³
